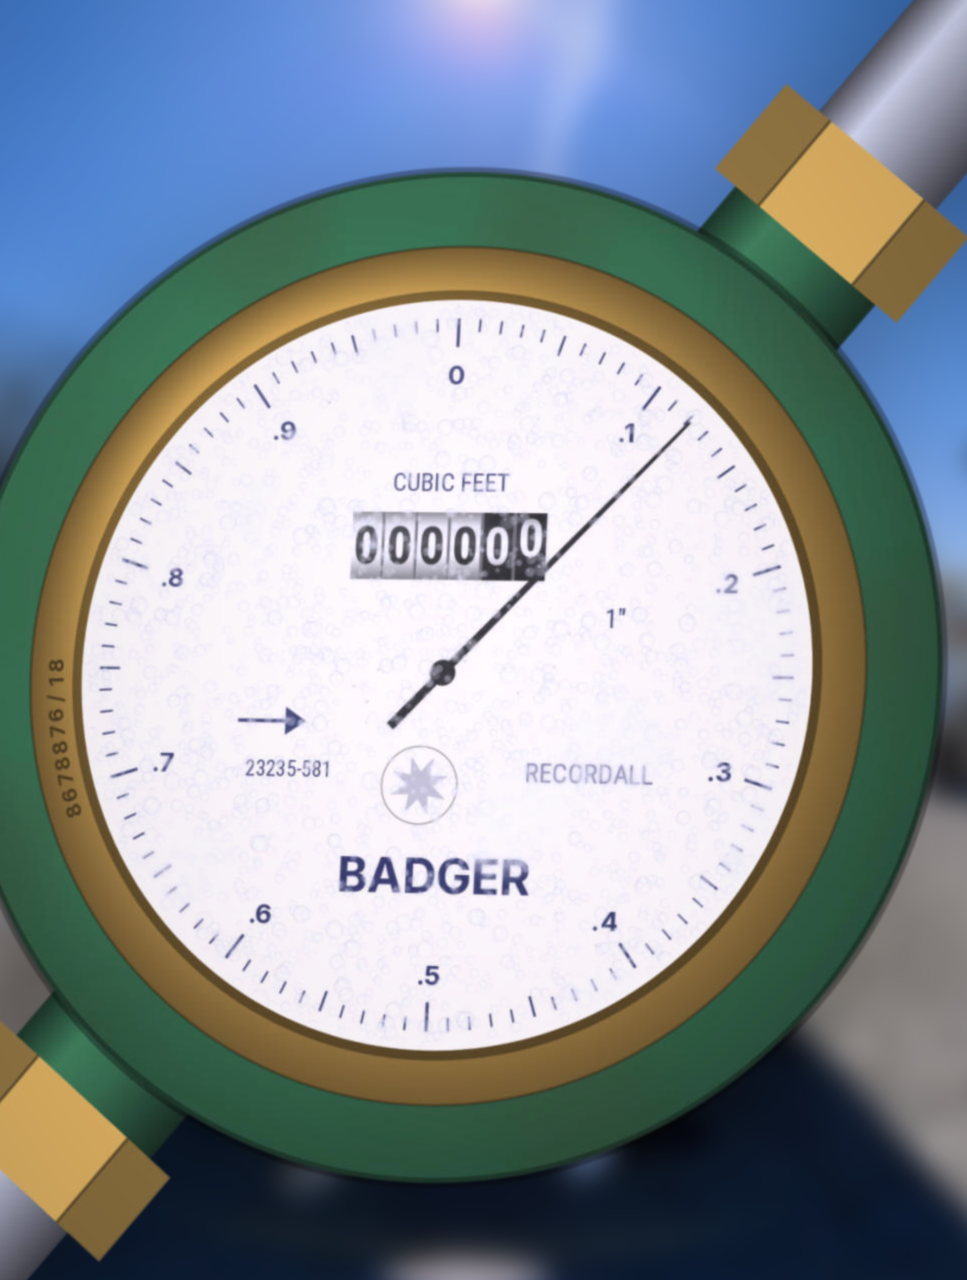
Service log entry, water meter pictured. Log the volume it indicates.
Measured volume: 0.12 ft³
